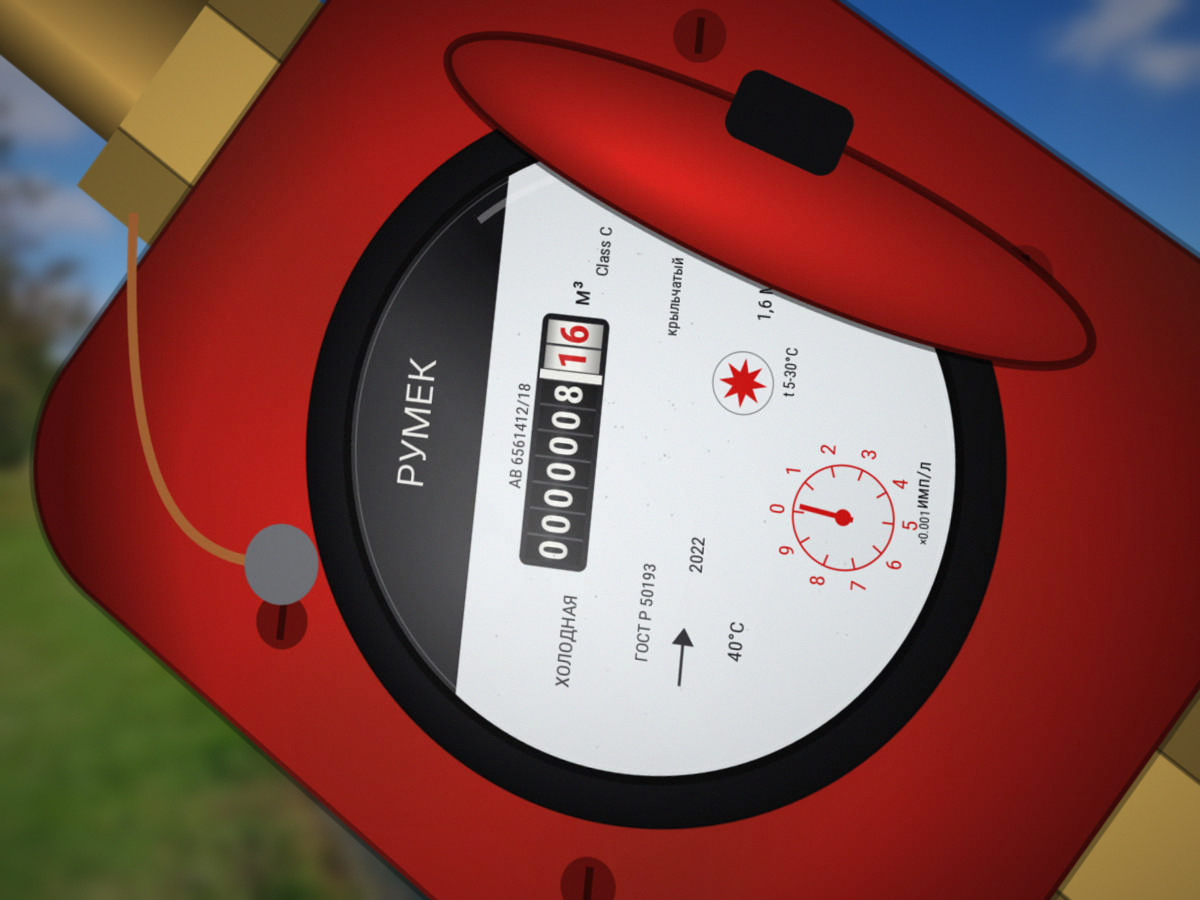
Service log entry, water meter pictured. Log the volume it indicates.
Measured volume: 8.160 m³
